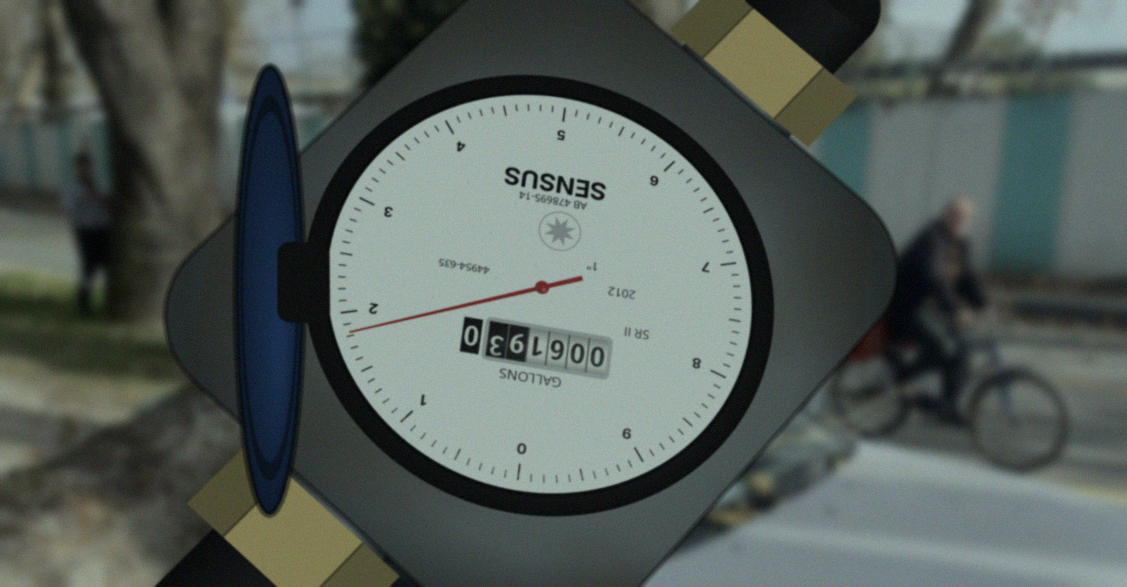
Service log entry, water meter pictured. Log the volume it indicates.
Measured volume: 61931.8 gal
